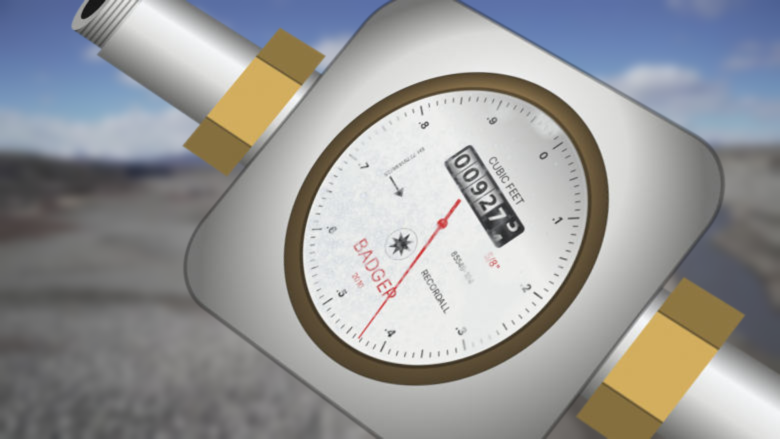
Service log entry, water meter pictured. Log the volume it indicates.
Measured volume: 9273.43 ft³
